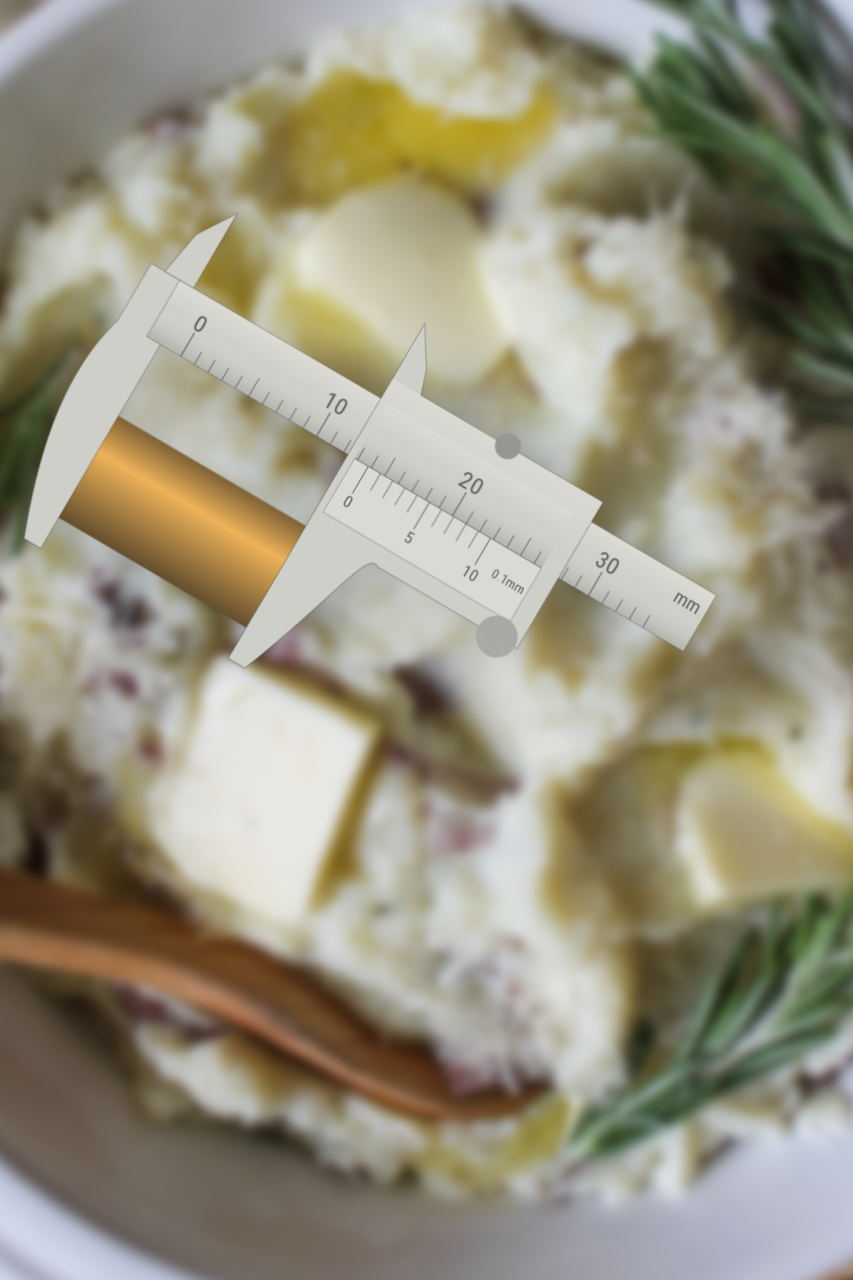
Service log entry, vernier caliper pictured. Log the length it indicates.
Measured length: 13.8 mm
